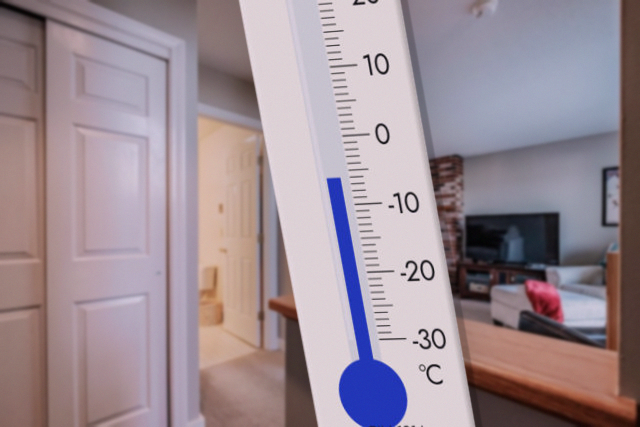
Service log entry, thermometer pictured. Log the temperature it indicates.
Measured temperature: -6 °C
